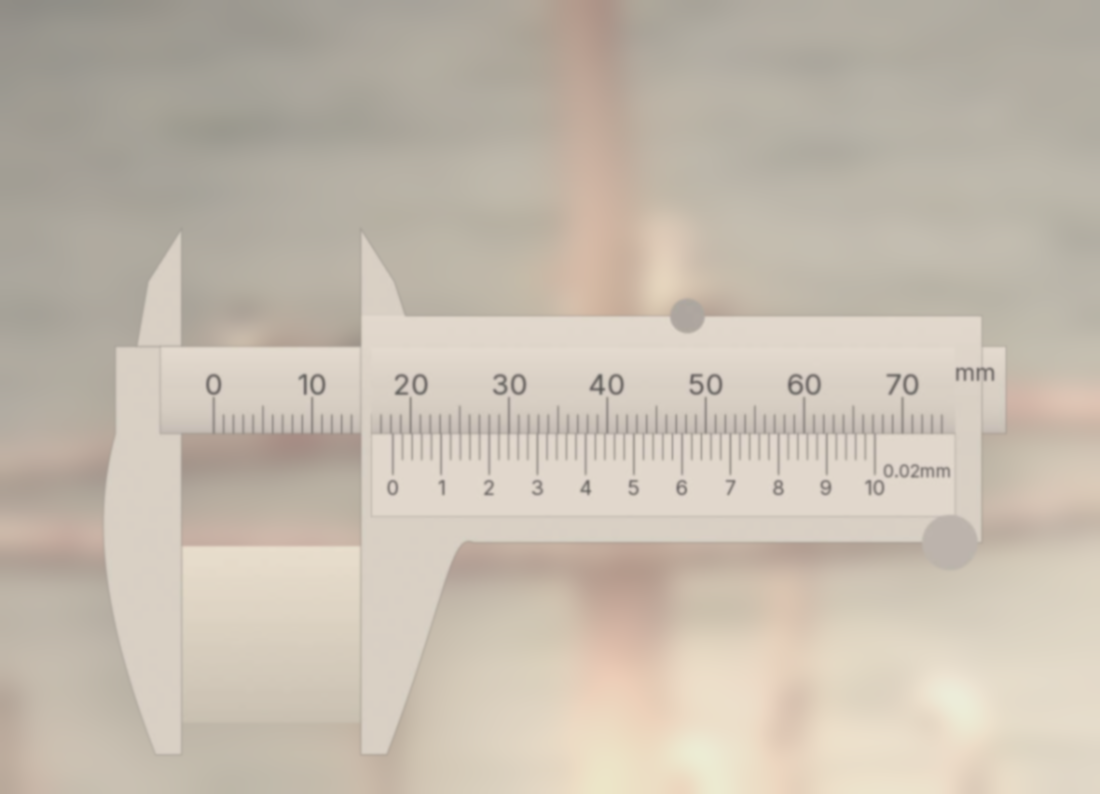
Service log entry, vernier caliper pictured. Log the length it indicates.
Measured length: 18.2 mm
